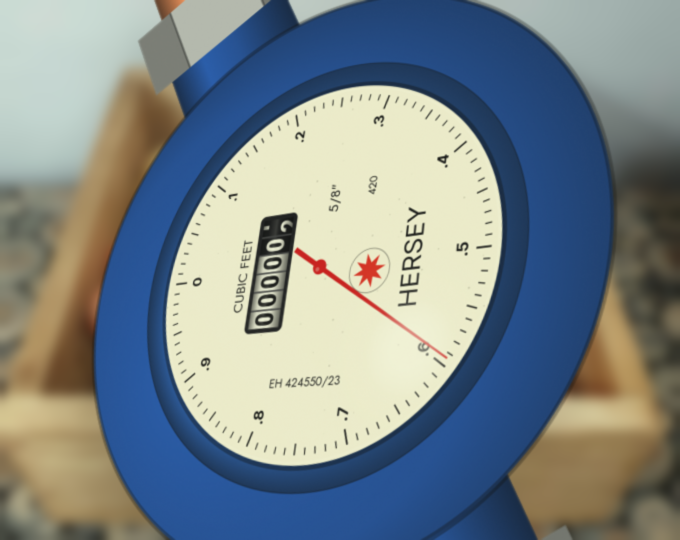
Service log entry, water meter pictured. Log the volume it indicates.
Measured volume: 1.59 ft³
